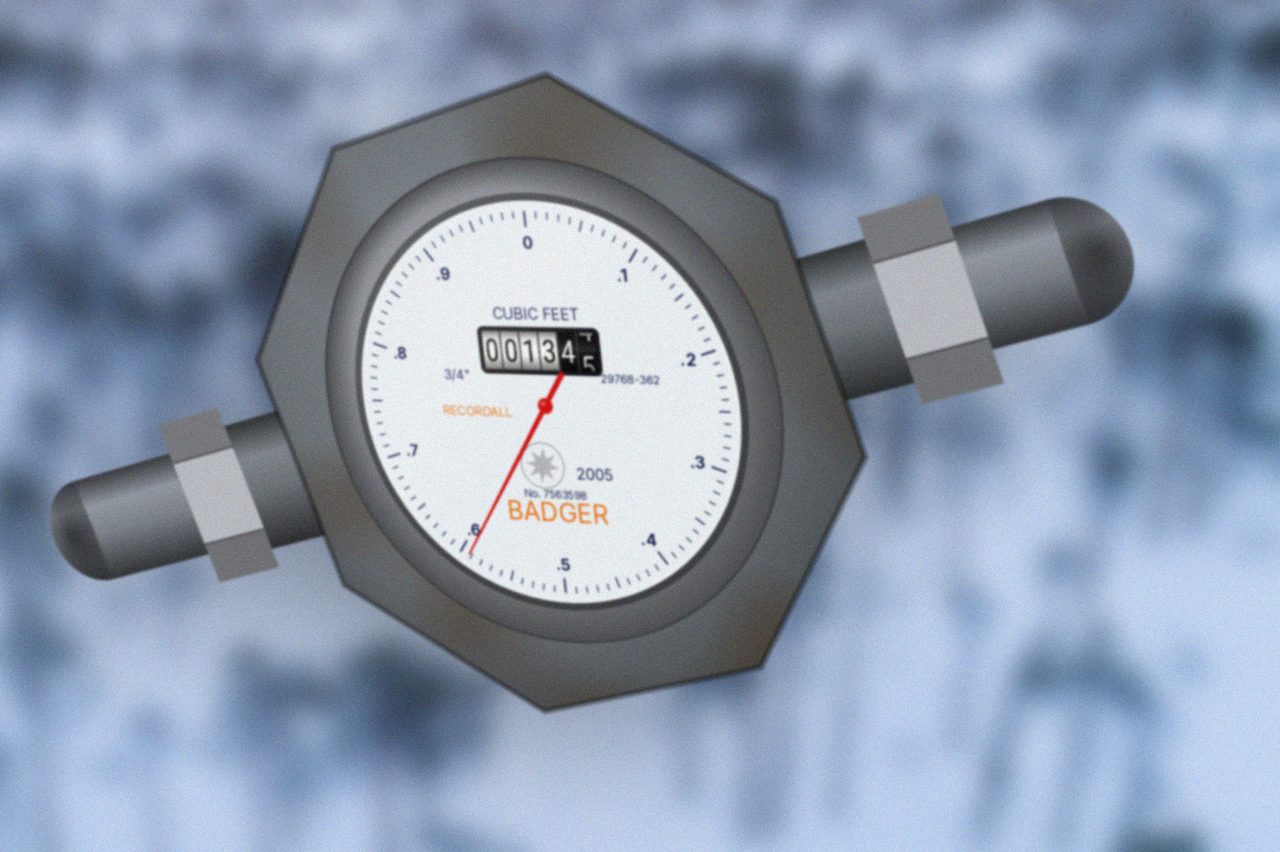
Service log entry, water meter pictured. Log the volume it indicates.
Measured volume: 1344.59 ft³
